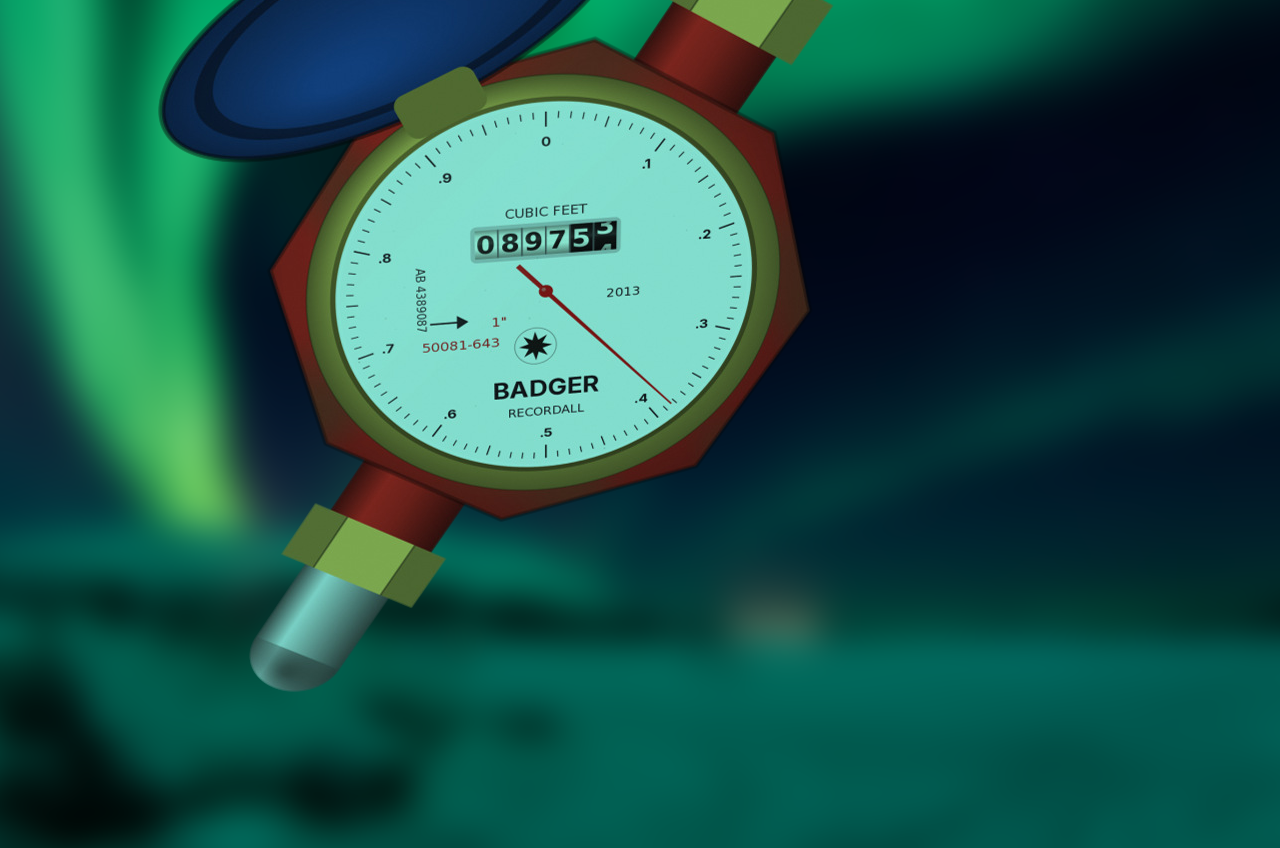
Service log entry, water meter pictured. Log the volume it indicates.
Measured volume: 89753.38 ft³
